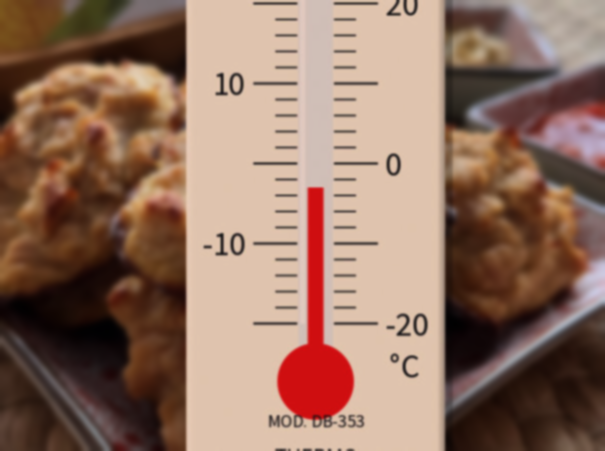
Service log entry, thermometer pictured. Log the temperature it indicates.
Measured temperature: -3 °C
